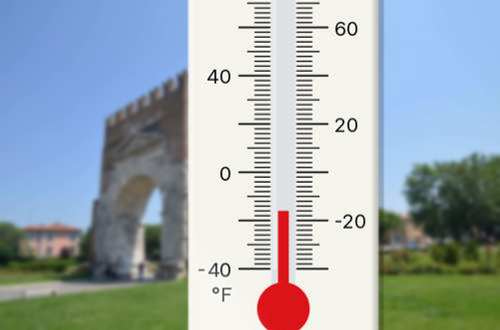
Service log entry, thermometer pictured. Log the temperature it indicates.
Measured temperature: -16 °F
